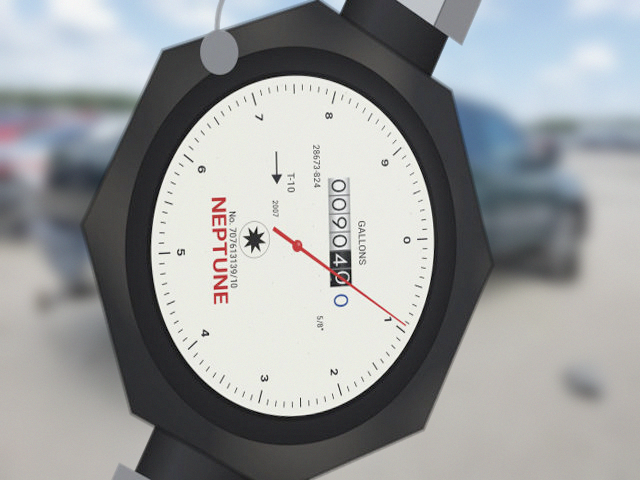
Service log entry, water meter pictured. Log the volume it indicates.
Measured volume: 90400.9 gal
